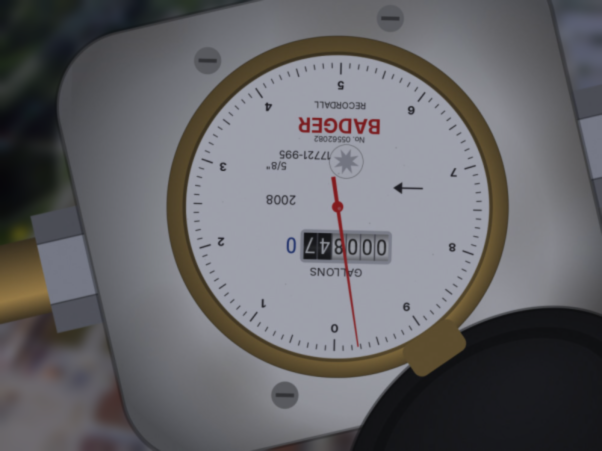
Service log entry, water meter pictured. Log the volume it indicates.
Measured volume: 8469.7 gal
